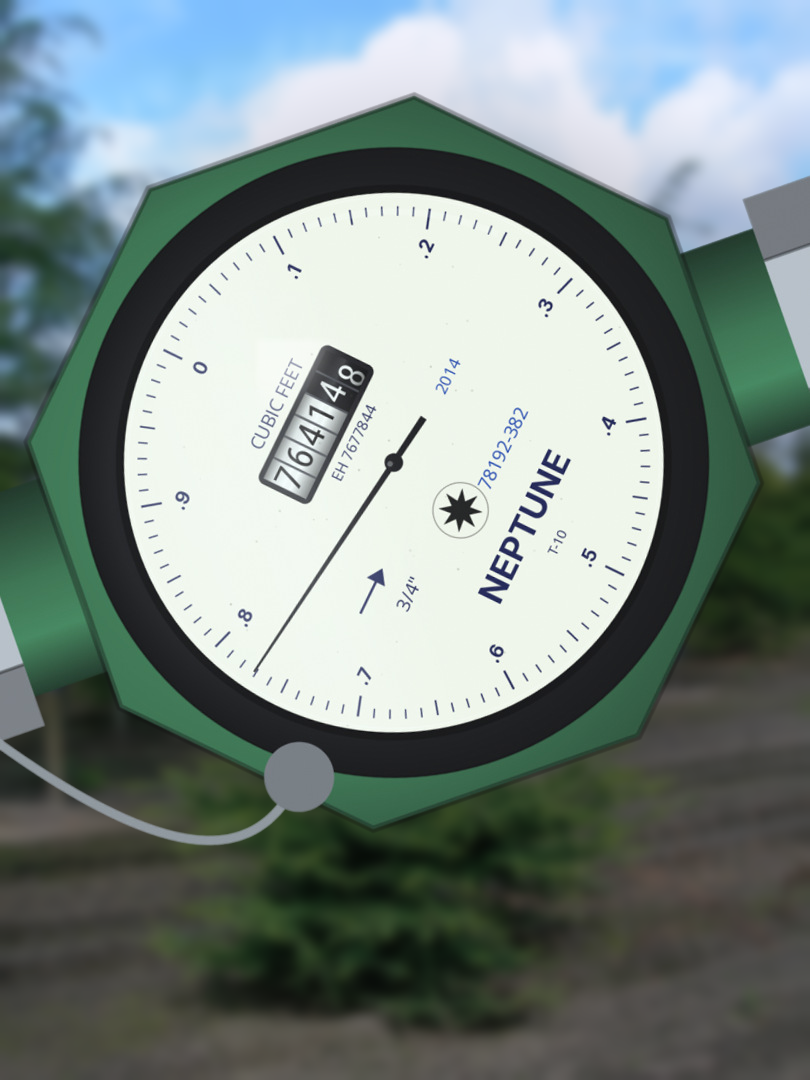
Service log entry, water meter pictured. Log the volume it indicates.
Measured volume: 764147.77 ft³
